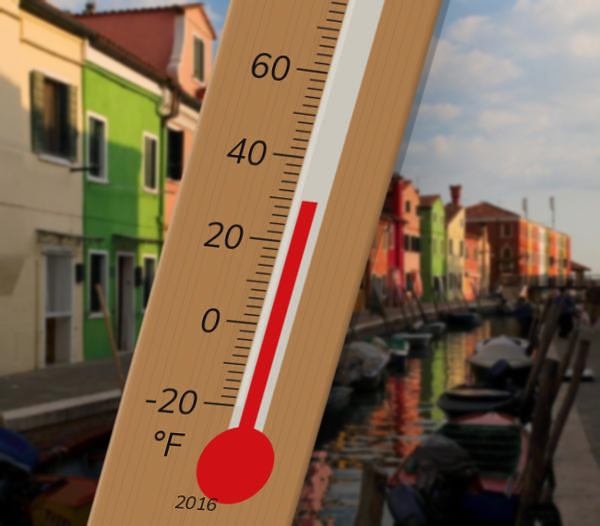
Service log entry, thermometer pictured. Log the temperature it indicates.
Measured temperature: 30 °F
